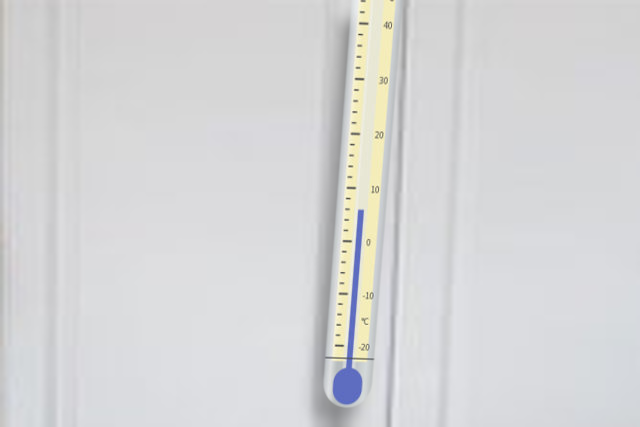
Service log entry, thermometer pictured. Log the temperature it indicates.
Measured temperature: 6 °C
